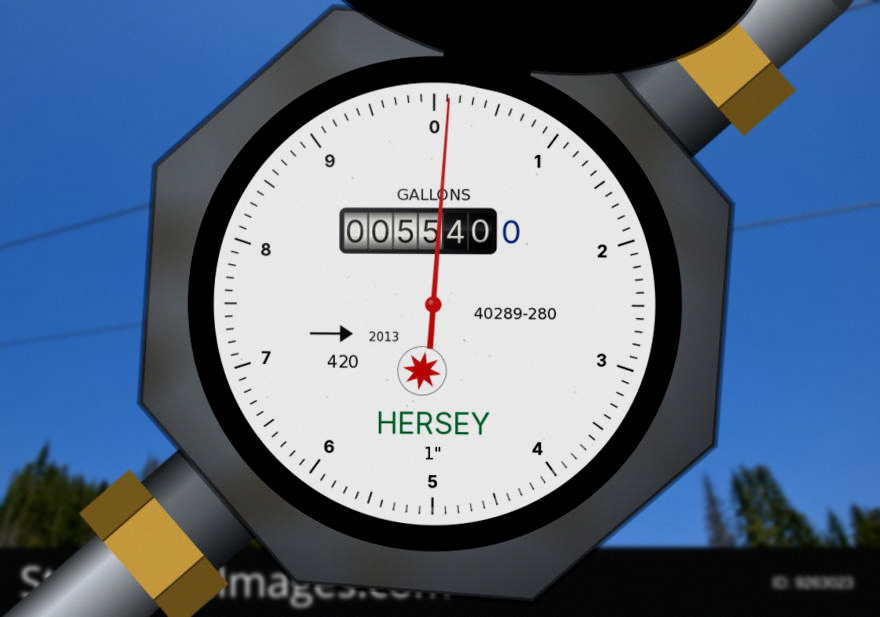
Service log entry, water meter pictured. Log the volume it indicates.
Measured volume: 55400.1 gal
